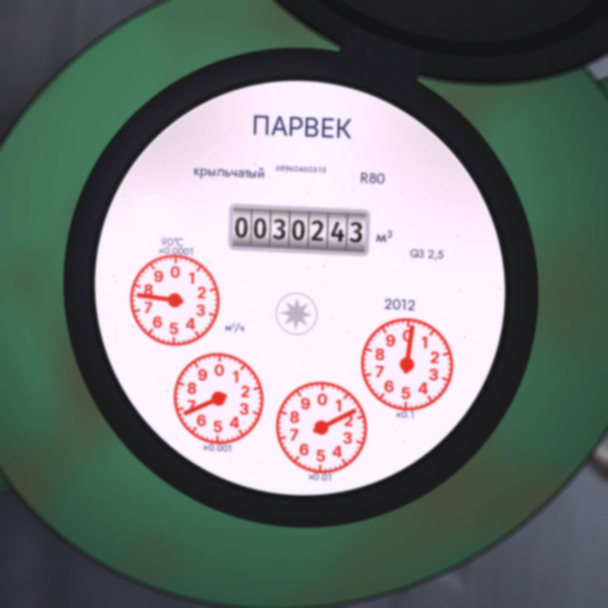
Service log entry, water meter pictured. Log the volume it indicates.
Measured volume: 30243.0167 m³
